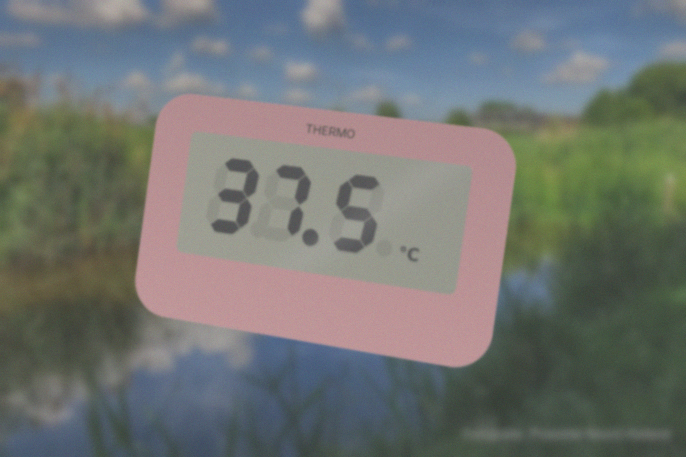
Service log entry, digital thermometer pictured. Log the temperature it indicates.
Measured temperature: 37.5 °C
